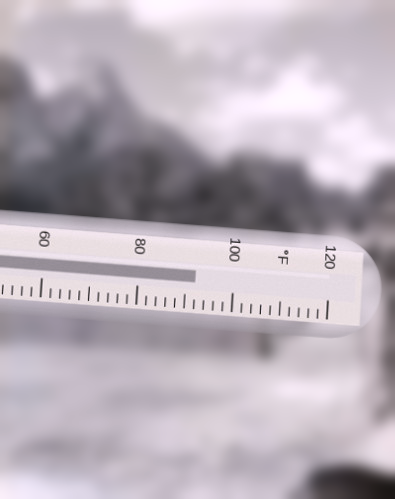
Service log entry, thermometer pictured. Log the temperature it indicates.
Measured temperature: 92 °F
